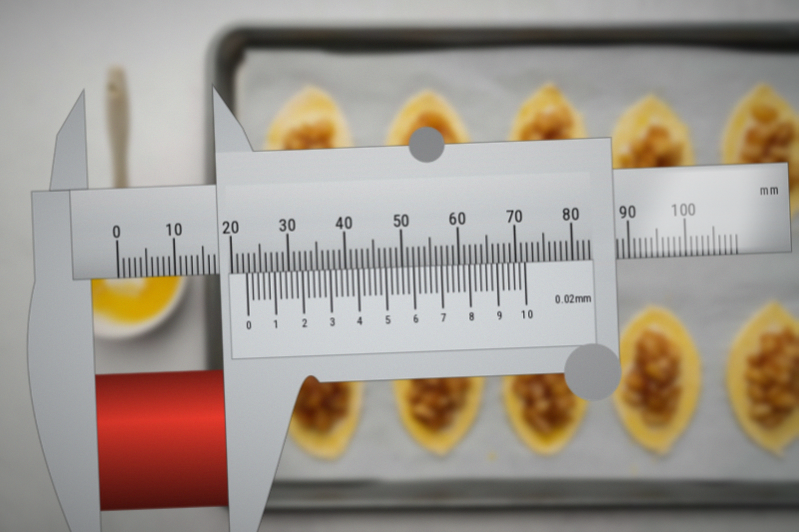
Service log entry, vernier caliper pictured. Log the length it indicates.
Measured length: 22.6 mm
